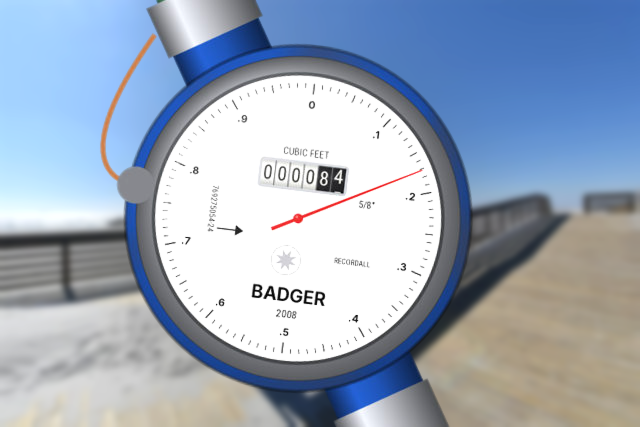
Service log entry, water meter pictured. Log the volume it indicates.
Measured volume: 84.17 ft³
